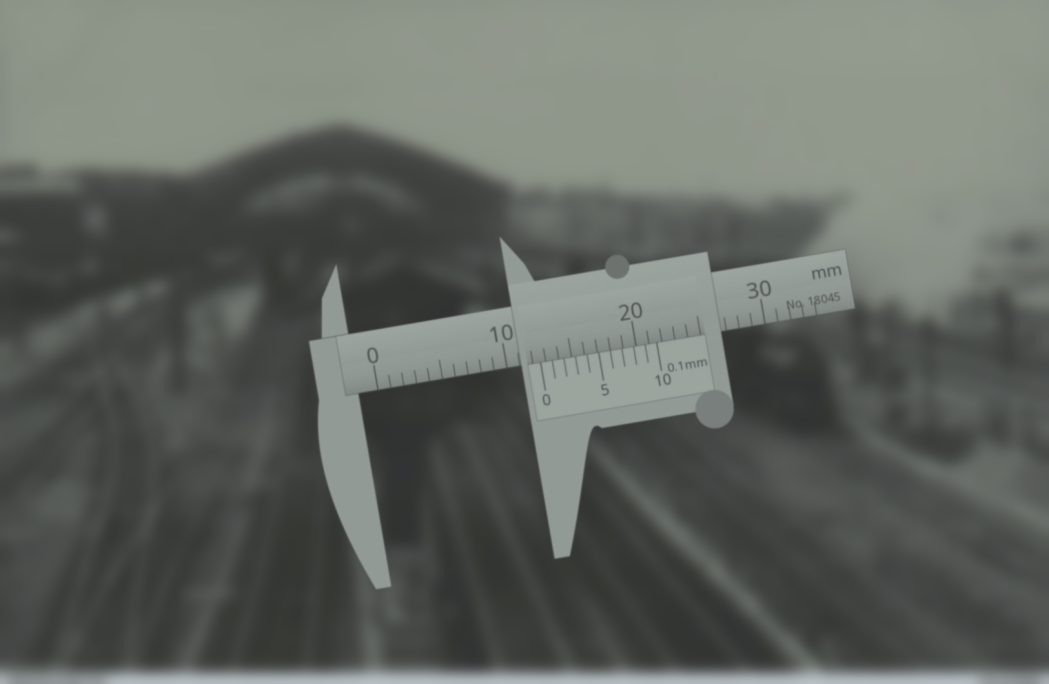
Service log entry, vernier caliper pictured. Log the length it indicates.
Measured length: 12.6 mm
